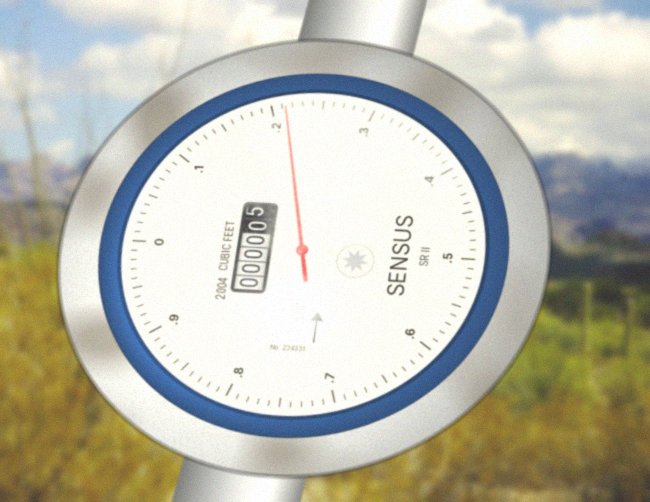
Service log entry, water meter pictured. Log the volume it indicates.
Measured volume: 5.21 ft³
